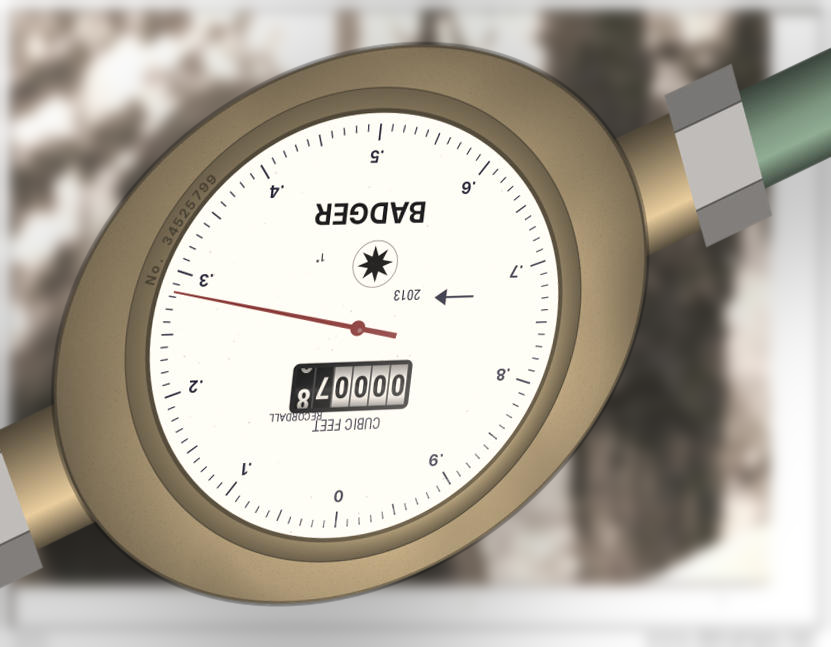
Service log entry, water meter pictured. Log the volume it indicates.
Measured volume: 78.28 ft³
